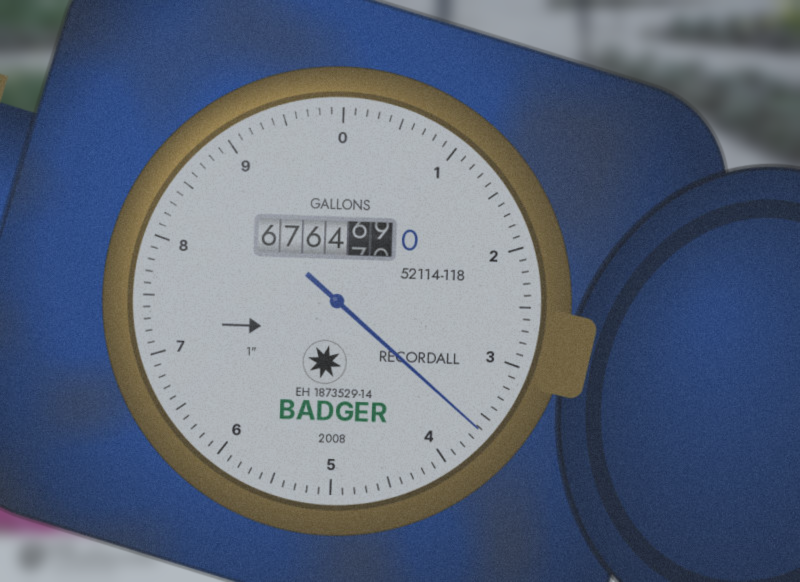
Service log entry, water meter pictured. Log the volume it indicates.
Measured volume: 6764693.6 gal
